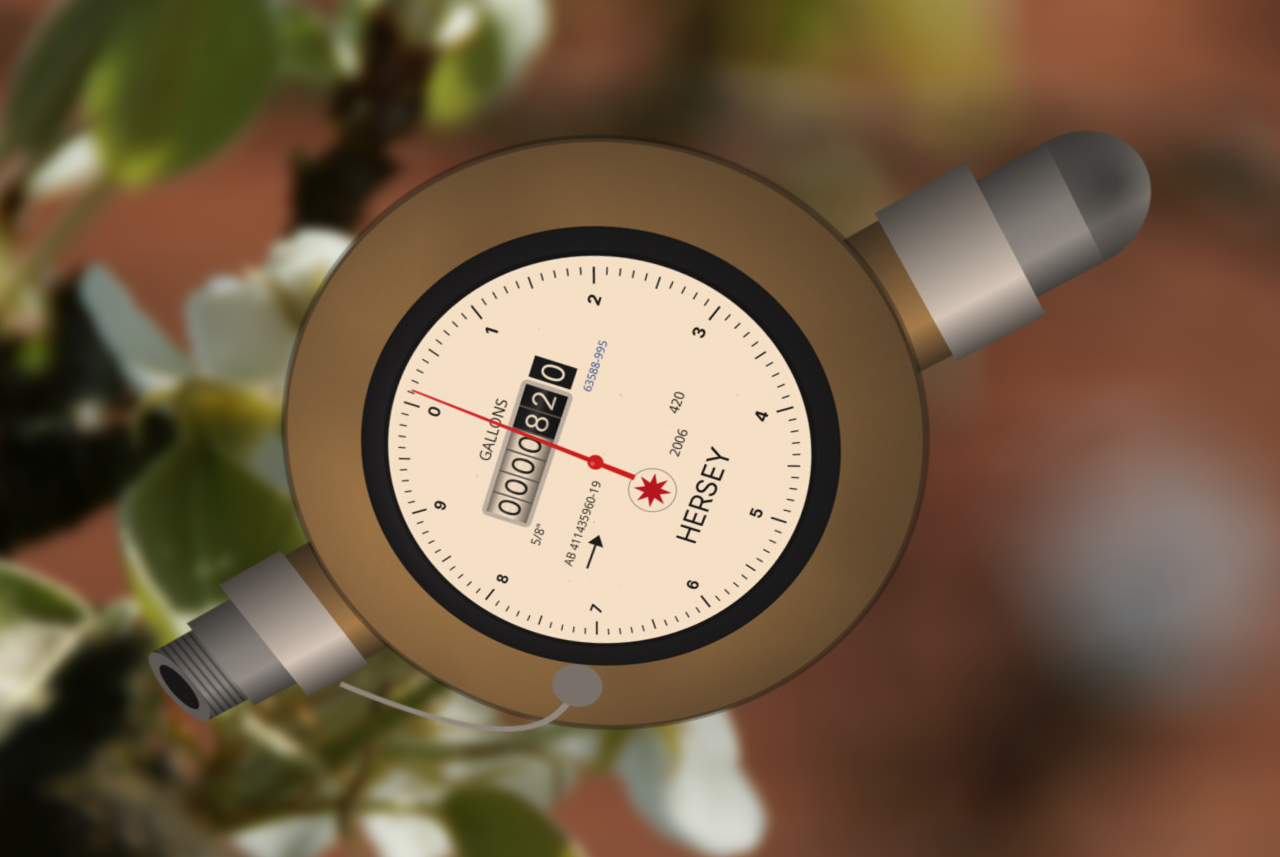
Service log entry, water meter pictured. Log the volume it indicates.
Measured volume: 820.1 gal
